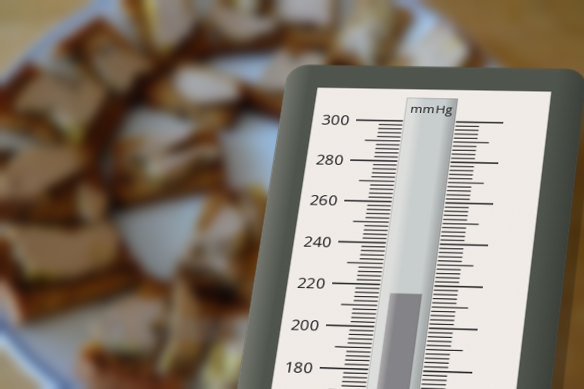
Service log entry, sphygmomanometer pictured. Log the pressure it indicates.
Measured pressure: 216 mmHg
